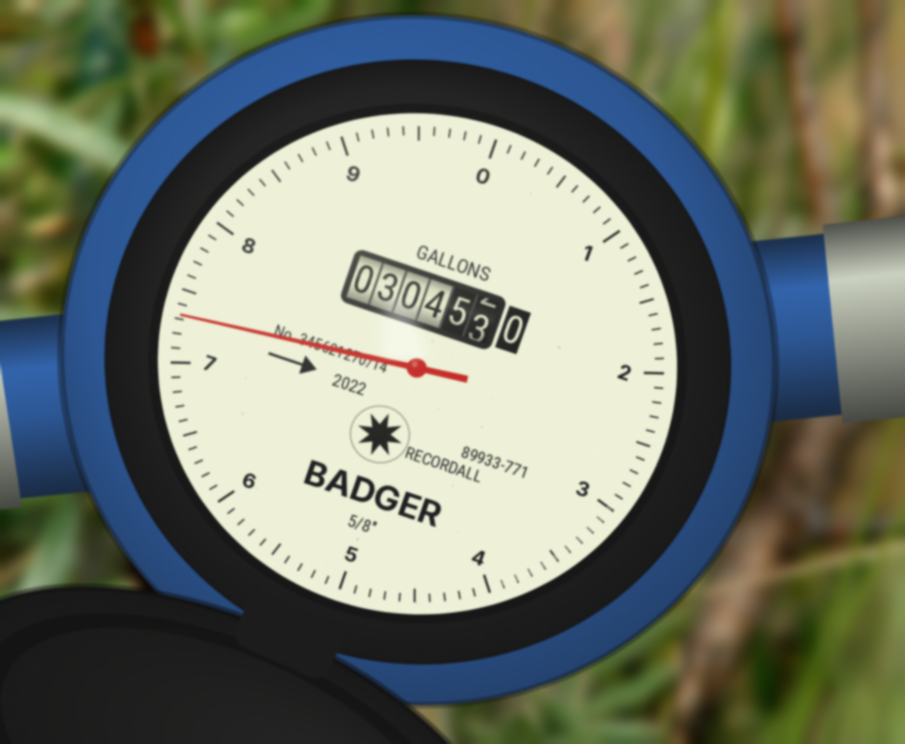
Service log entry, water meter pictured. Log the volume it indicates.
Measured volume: 304527.3 gal
